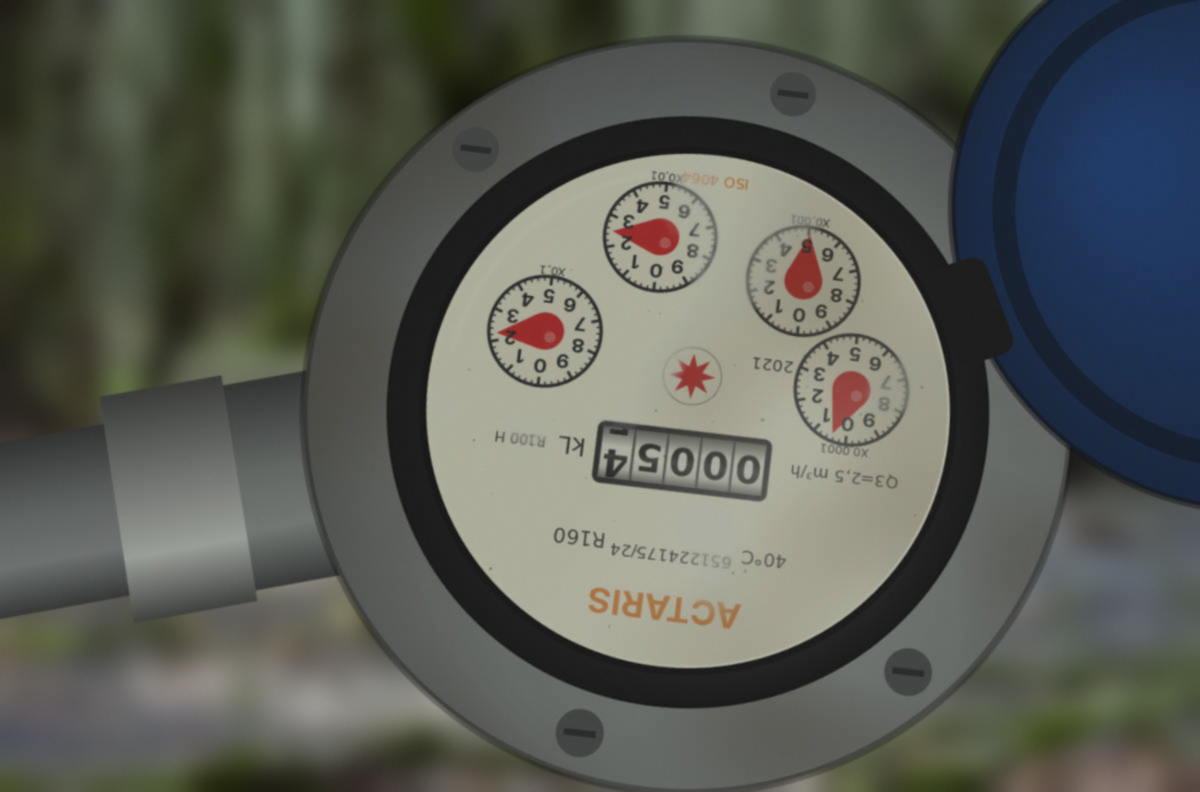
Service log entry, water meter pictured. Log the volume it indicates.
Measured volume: 54.2250 kL
